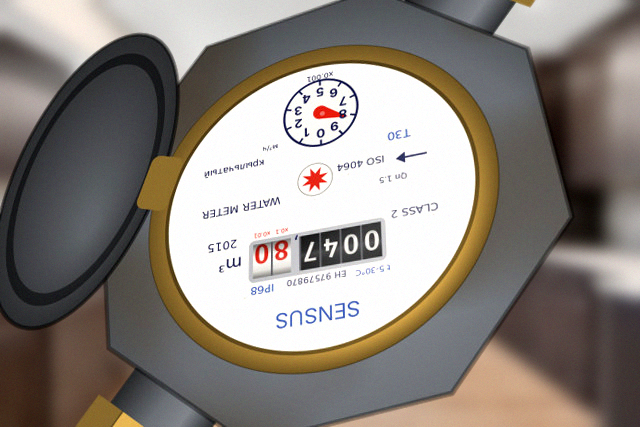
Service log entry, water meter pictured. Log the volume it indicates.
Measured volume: 47.798 m³
